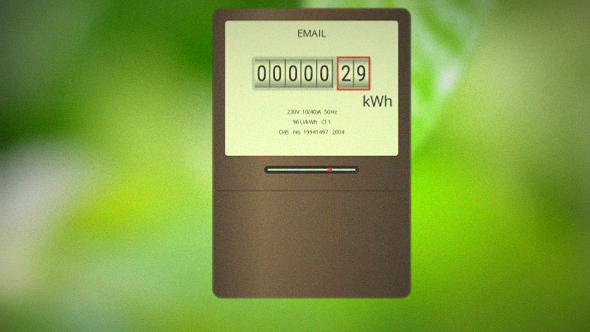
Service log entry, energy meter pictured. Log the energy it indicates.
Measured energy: 0.29 kWh
